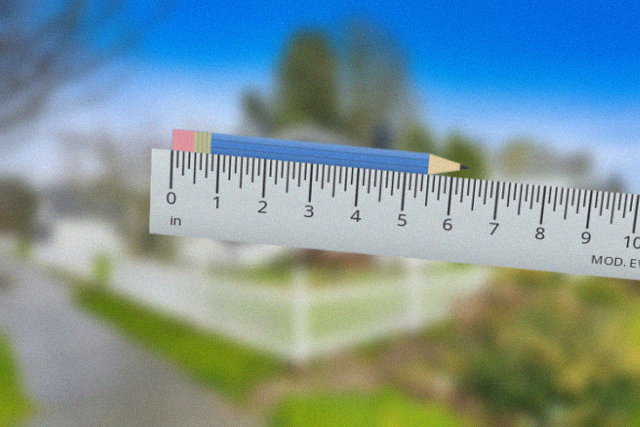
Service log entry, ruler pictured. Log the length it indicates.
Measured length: 6.375 in
